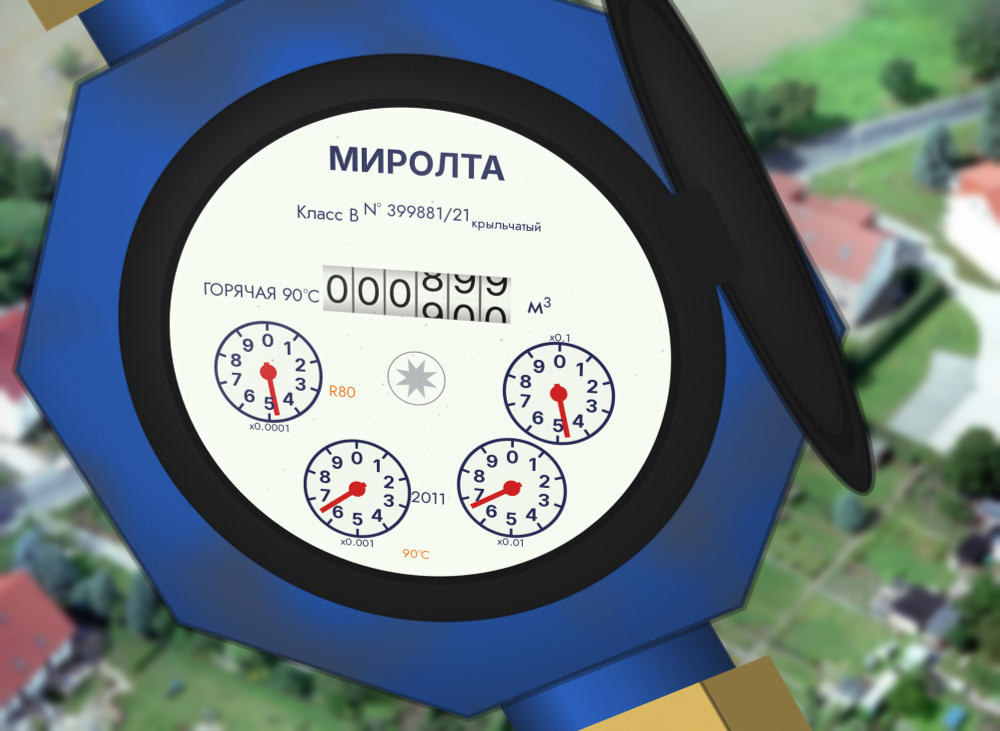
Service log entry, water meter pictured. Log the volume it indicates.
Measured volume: 899.4664 m³
